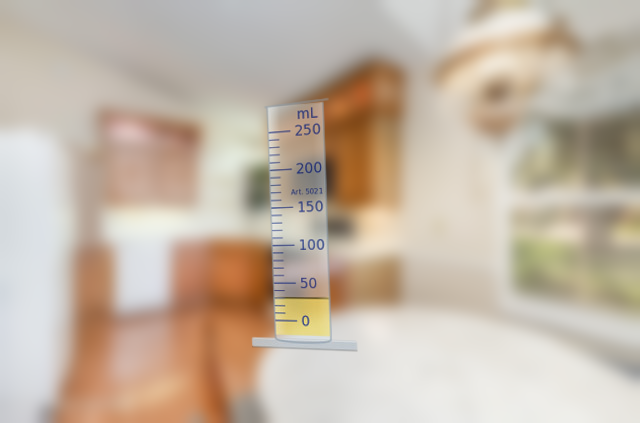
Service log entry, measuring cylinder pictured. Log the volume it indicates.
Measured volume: 30 mL
